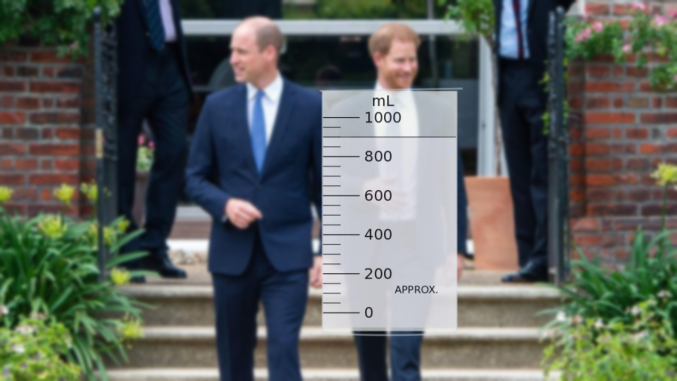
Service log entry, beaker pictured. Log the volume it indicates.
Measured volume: 900 mL
